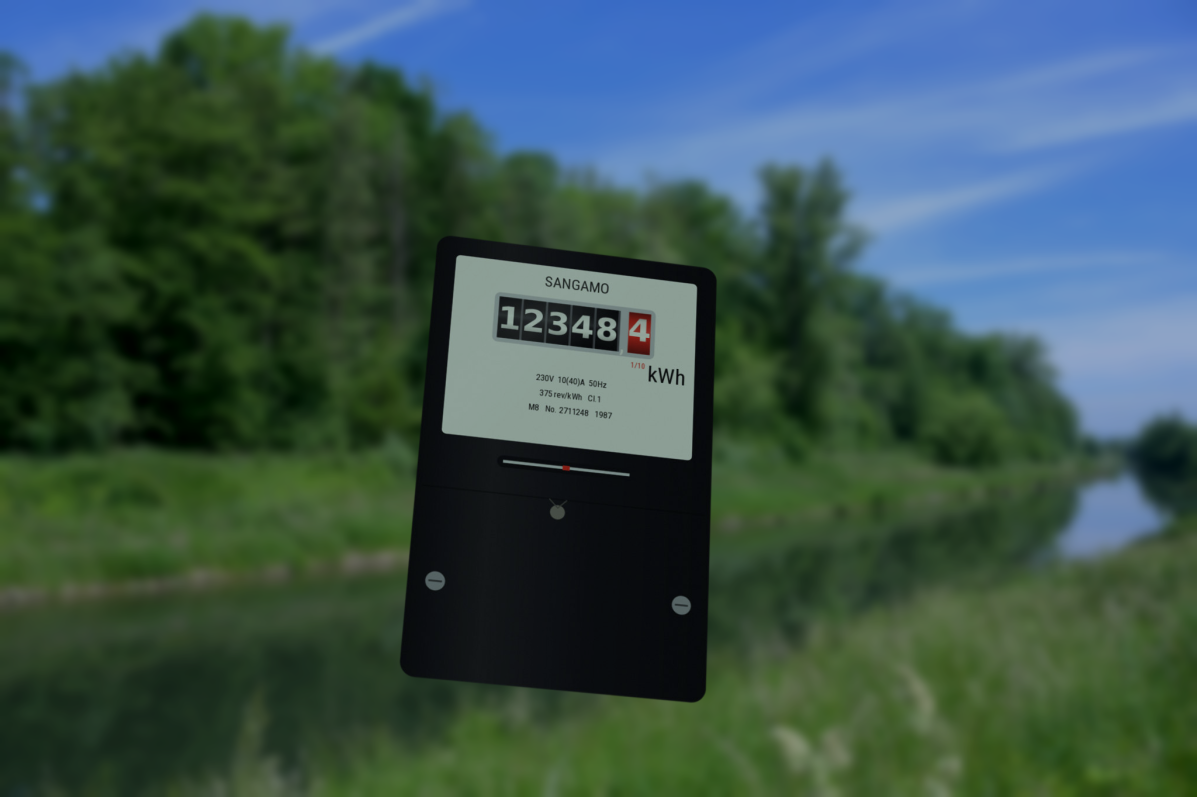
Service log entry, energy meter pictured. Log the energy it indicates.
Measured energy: 12348.4 kWh
